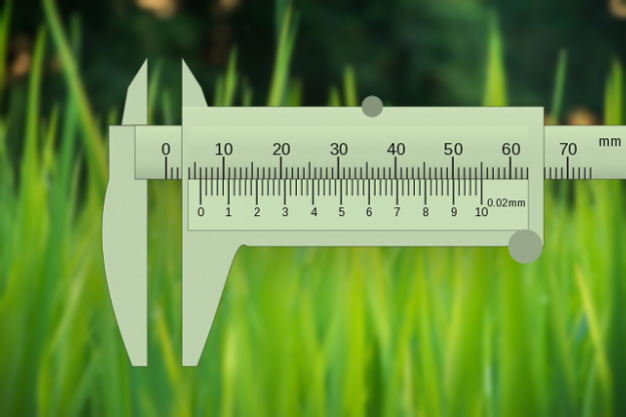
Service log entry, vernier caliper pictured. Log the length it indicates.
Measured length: 6.0 mm
